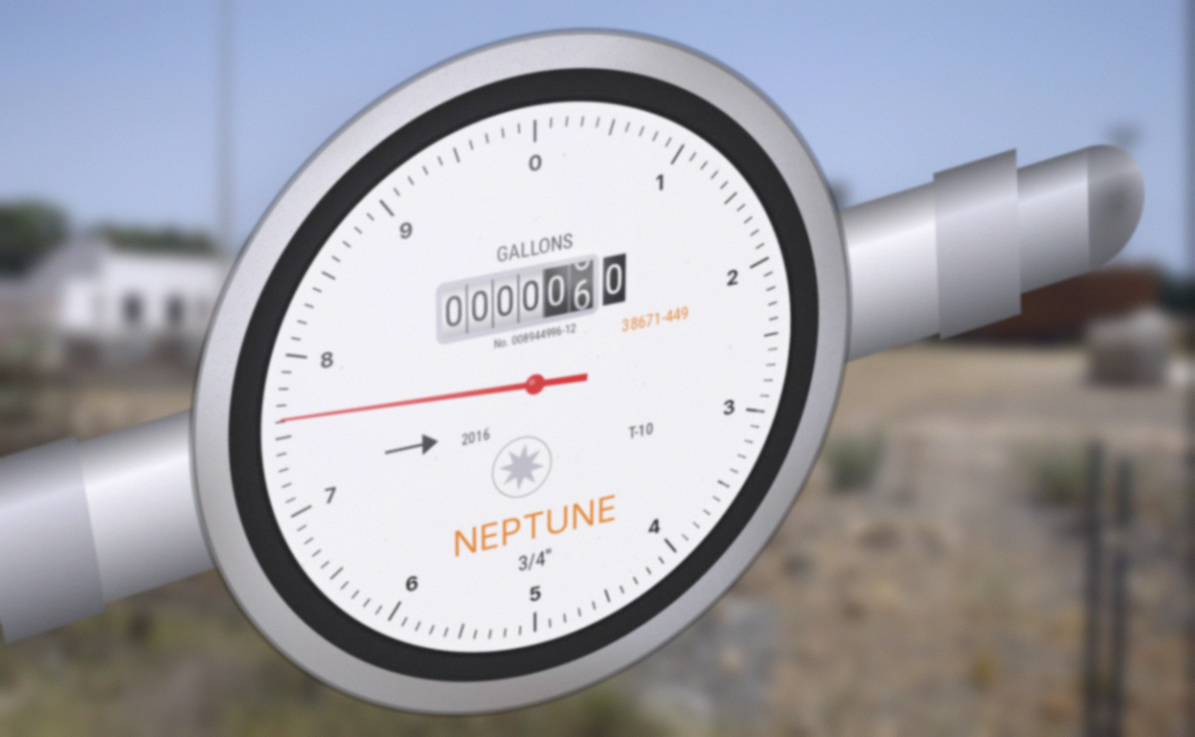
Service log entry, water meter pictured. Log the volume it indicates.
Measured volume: 57.6 gal
